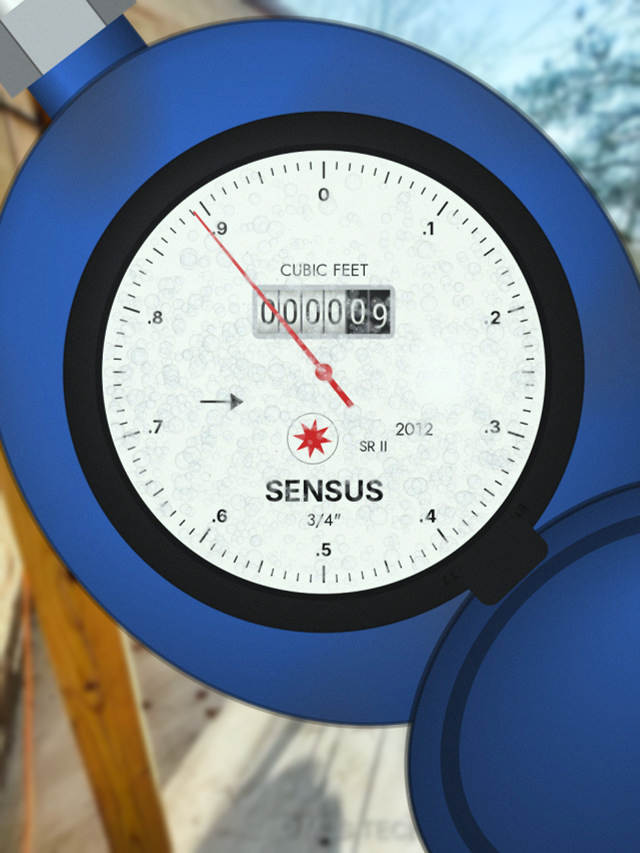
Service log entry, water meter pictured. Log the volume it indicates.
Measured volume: 8.89 ft³
